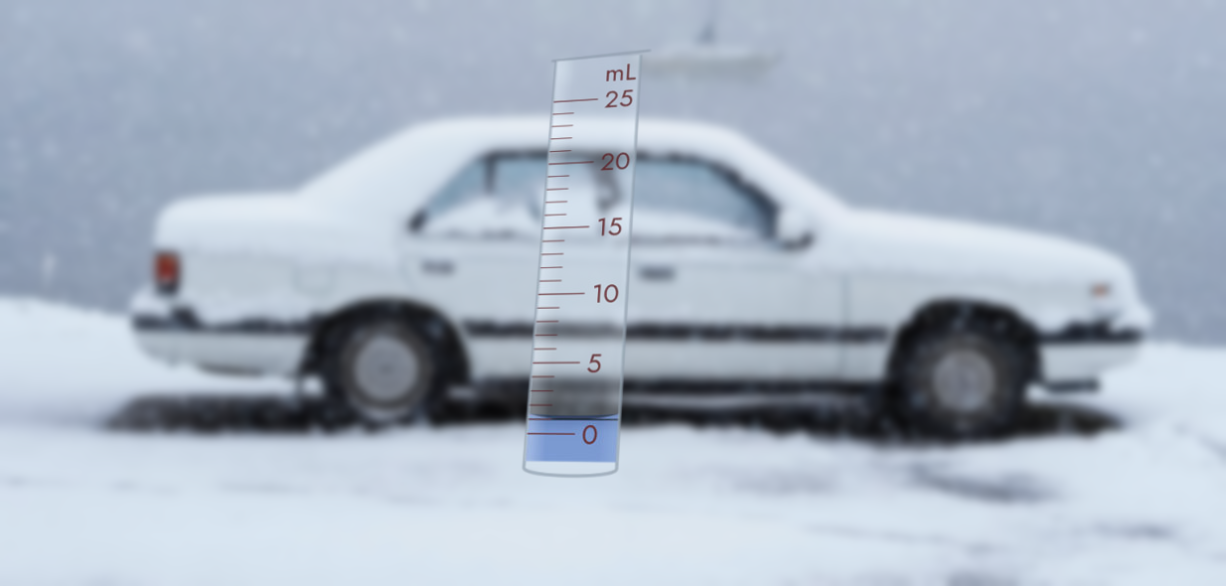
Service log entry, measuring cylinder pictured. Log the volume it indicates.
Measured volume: 1 mL
